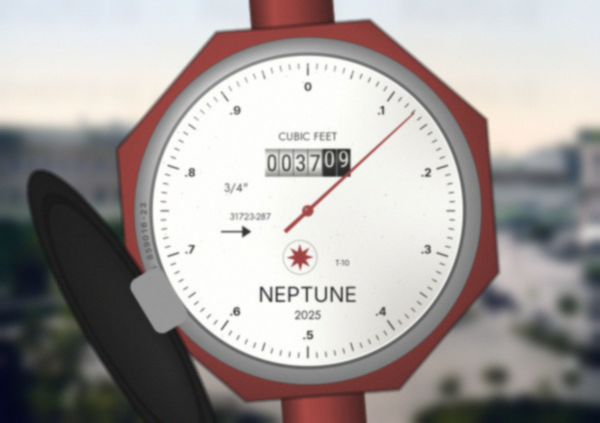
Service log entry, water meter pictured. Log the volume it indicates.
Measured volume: 3709.13 ft³
